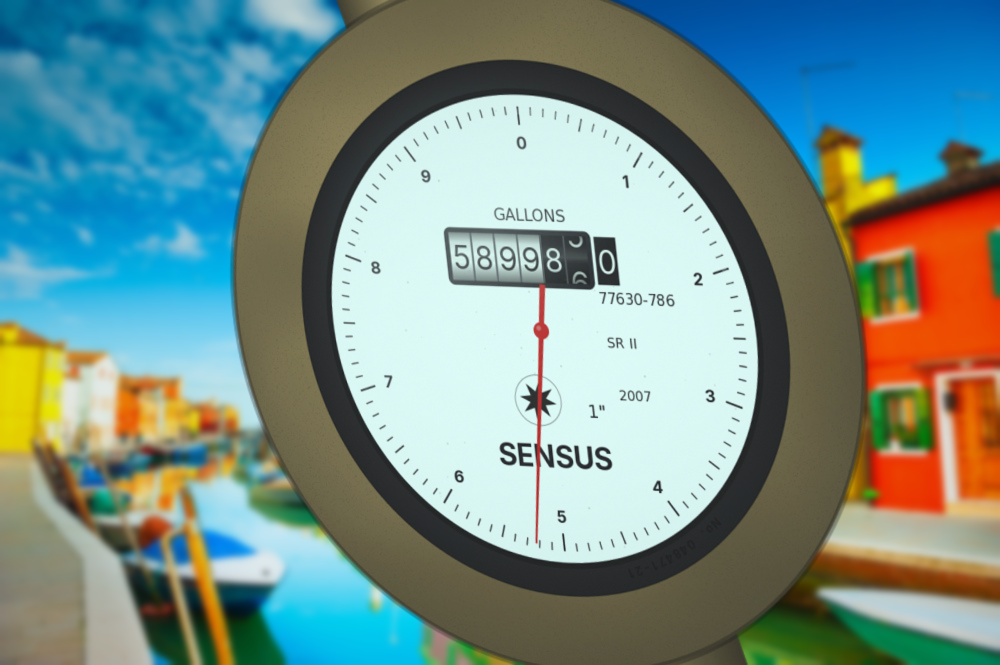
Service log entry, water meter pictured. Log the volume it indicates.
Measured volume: 5899855.2 gal
